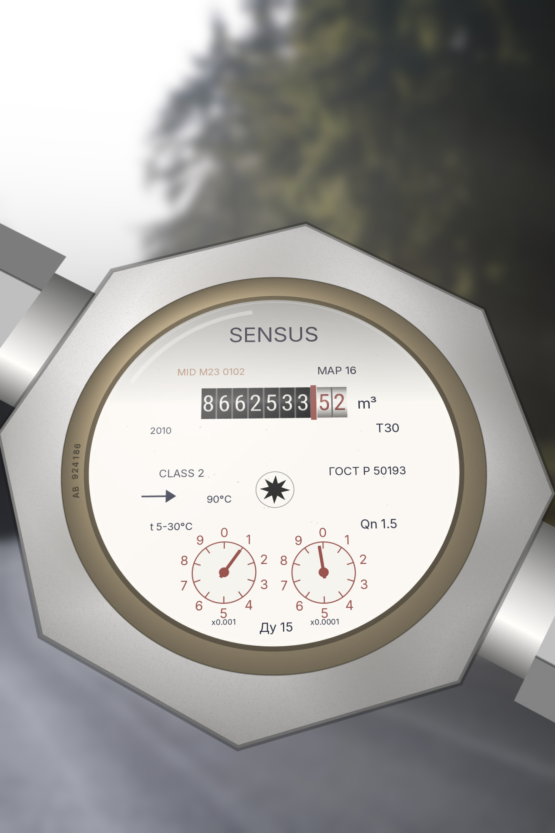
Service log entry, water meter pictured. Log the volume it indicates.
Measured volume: 8662533.5209 m³
